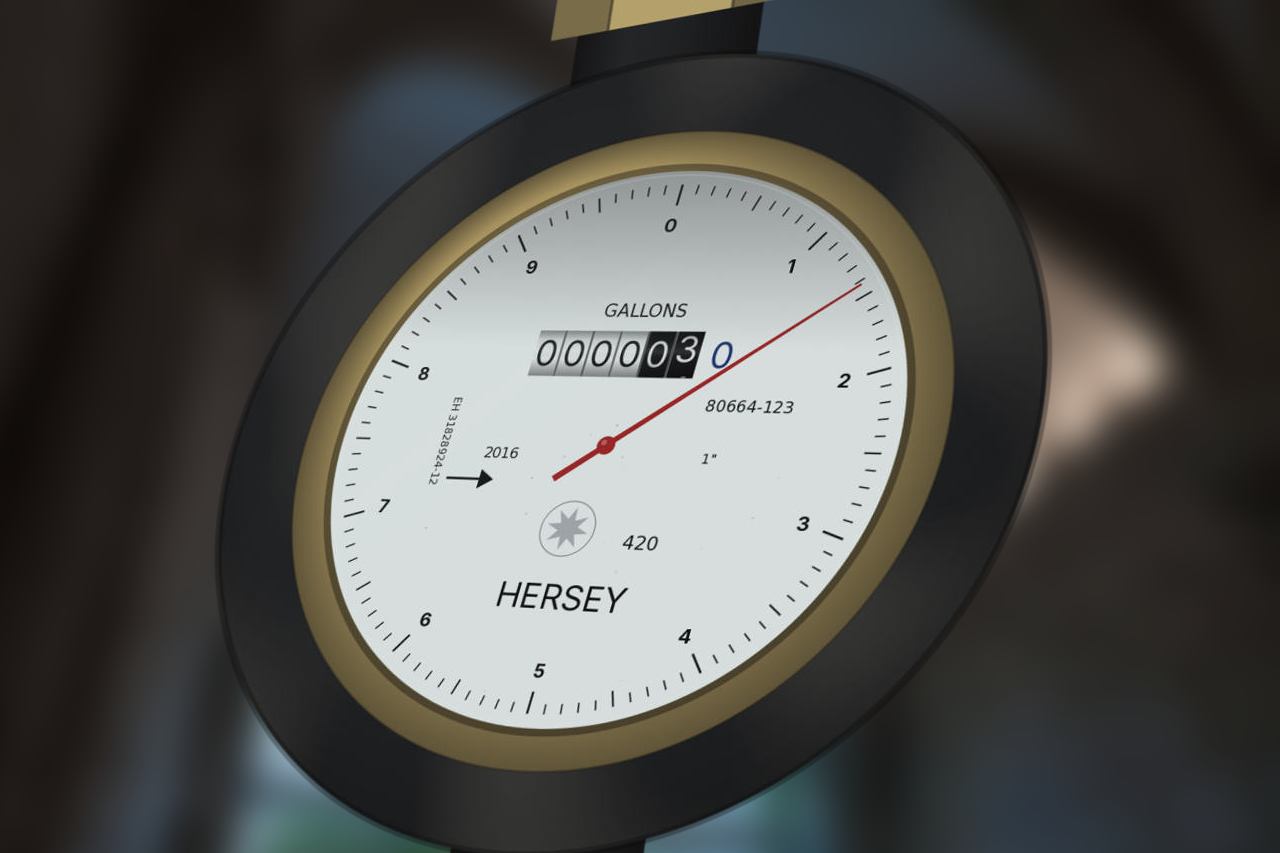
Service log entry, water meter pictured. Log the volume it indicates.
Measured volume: 31.4 gal
